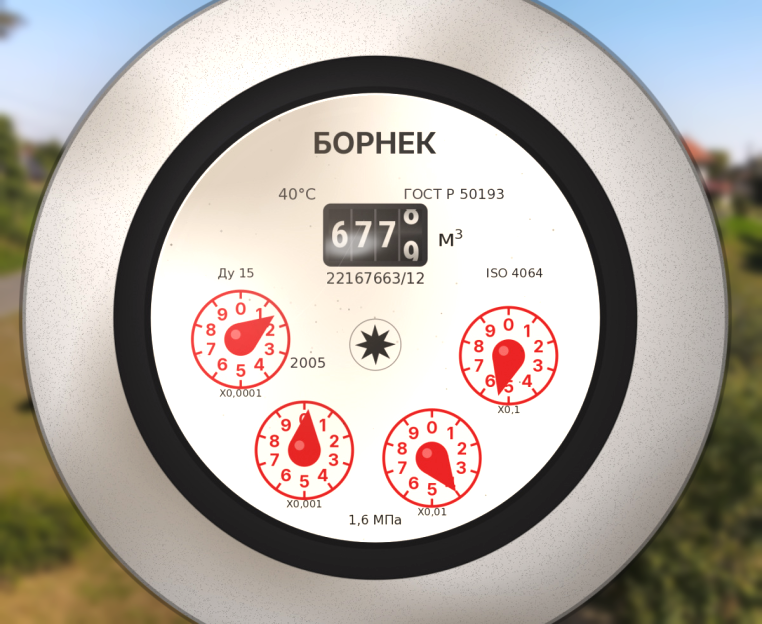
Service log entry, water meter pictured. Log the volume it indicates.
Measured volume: 6778.5401 m³
